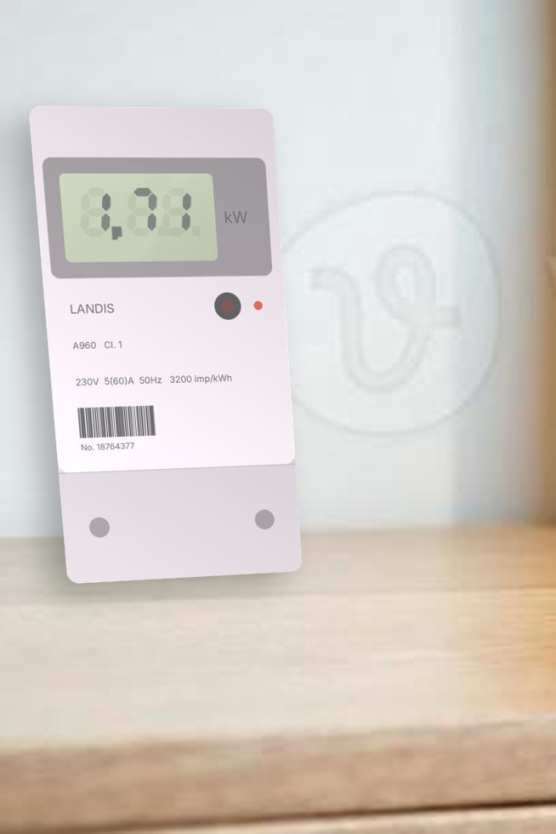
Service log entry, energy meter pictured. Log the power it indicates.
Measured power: 1.71 kW
